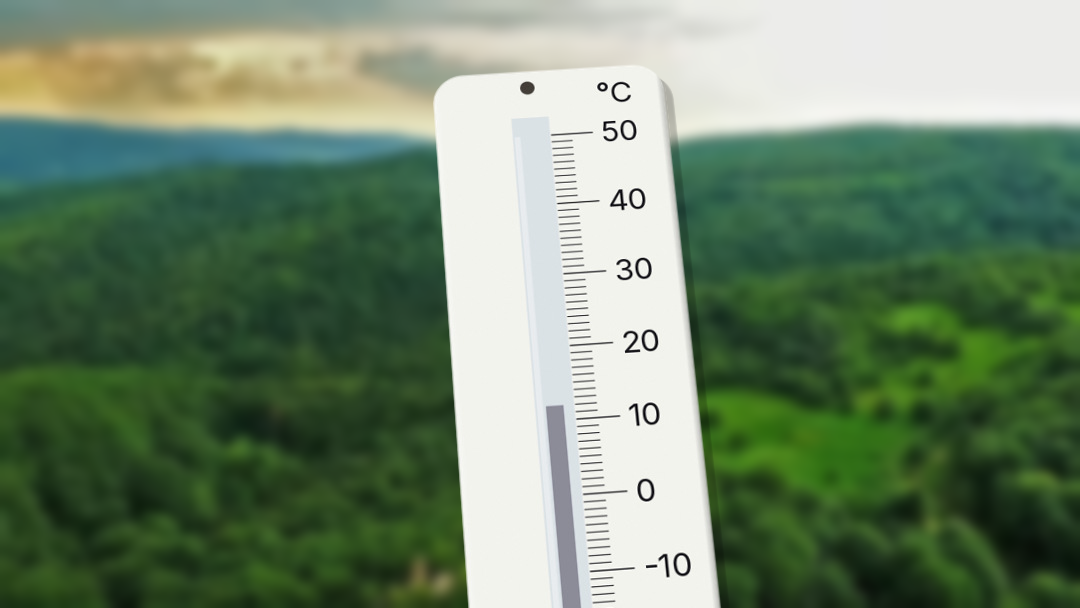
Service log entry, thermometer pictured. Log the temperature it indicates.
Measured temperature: 12 °C
